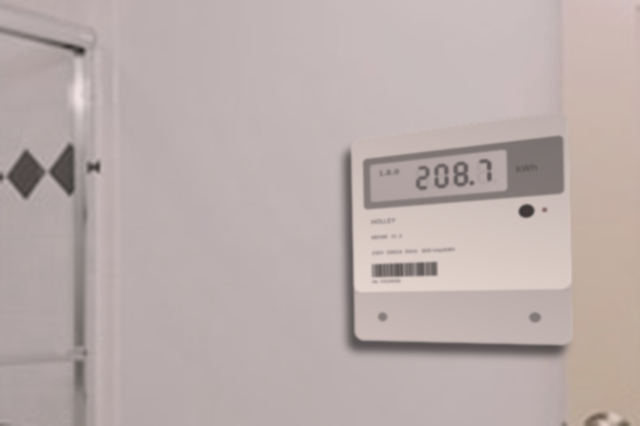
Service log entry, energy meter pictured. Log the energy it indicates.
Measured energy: 208.7 kWh
